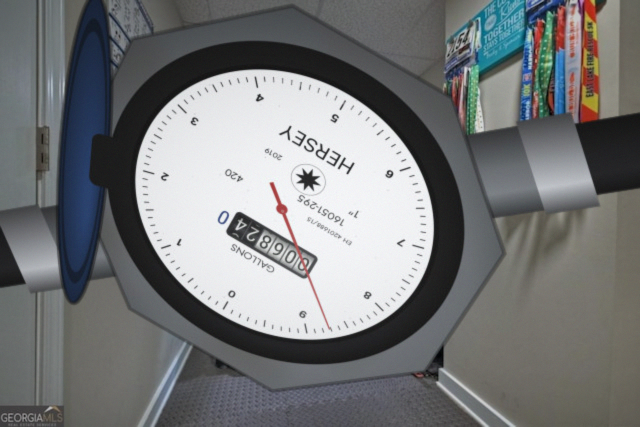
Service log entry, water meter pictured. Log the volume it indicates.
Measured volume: 68238.7 gal
